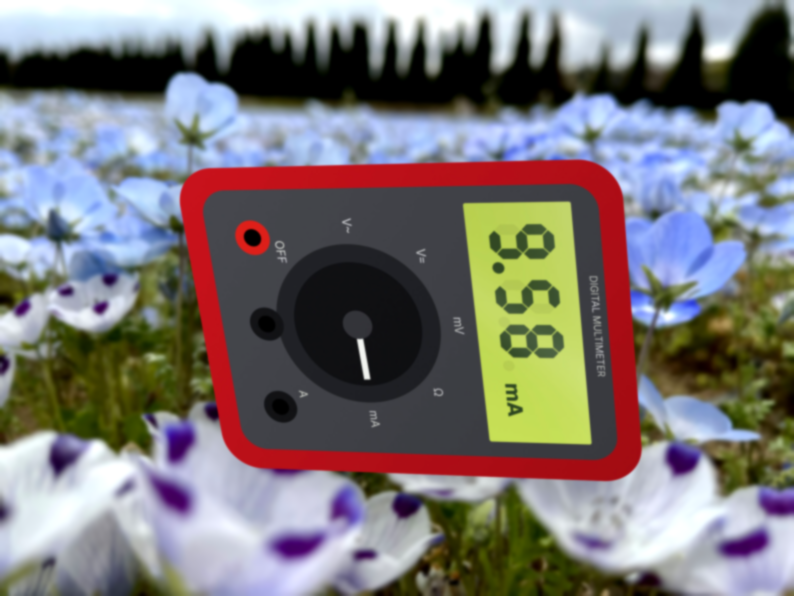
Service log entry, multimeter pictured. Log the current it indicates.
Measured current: 9.58 mA
